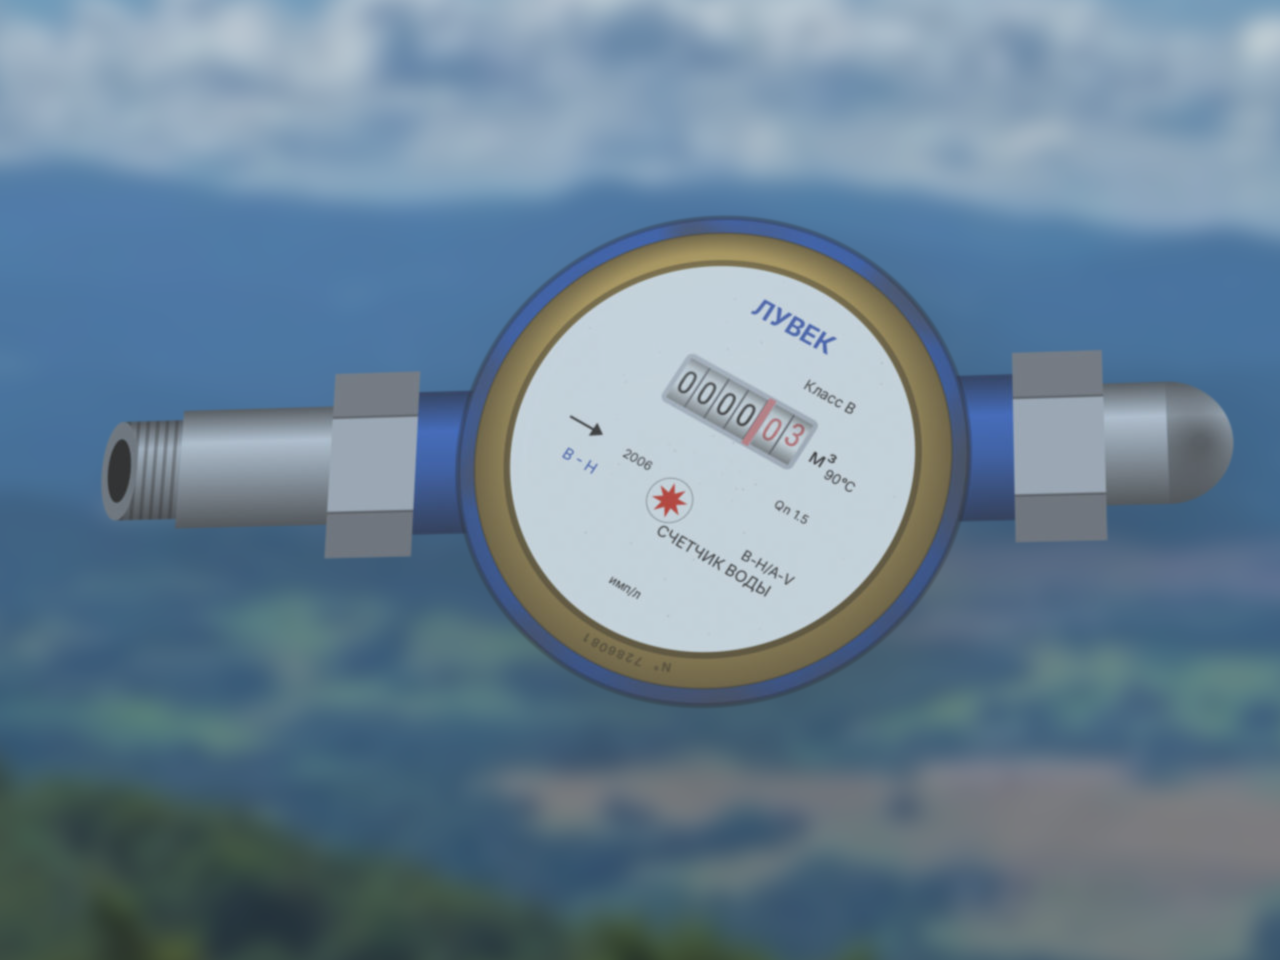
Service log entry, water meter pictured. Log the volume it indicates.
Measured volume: 0.03 m³
